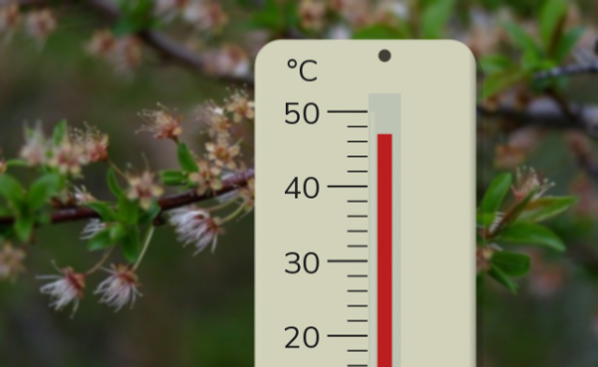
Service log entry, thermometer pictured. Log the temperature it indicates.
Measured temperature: 47 °C
